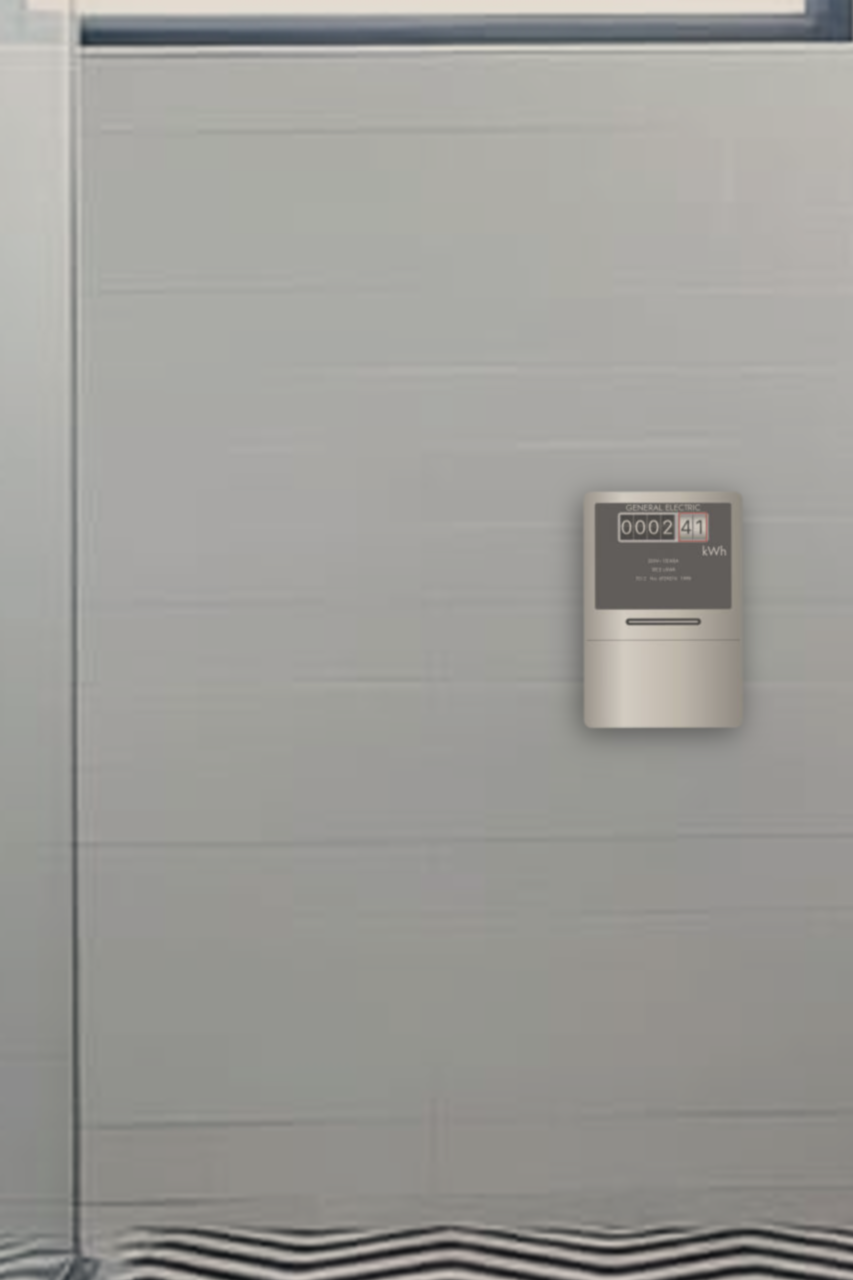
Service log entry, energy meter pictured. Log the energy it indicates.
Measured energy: 2.41 kWh
